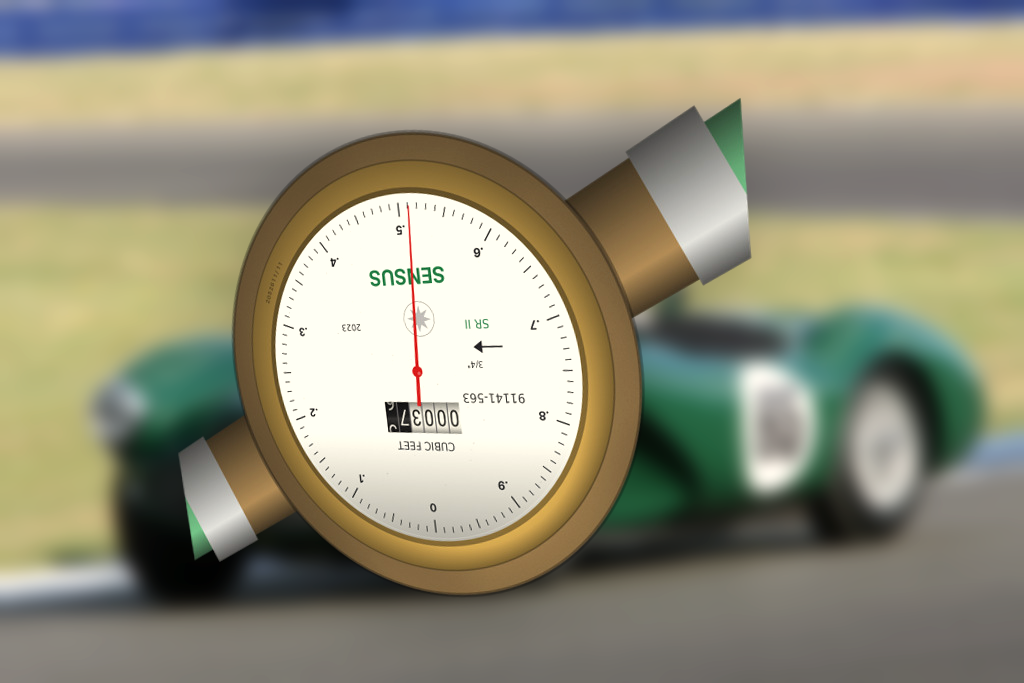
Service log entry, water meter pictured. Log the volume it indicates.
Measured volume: 375.51 ft³
